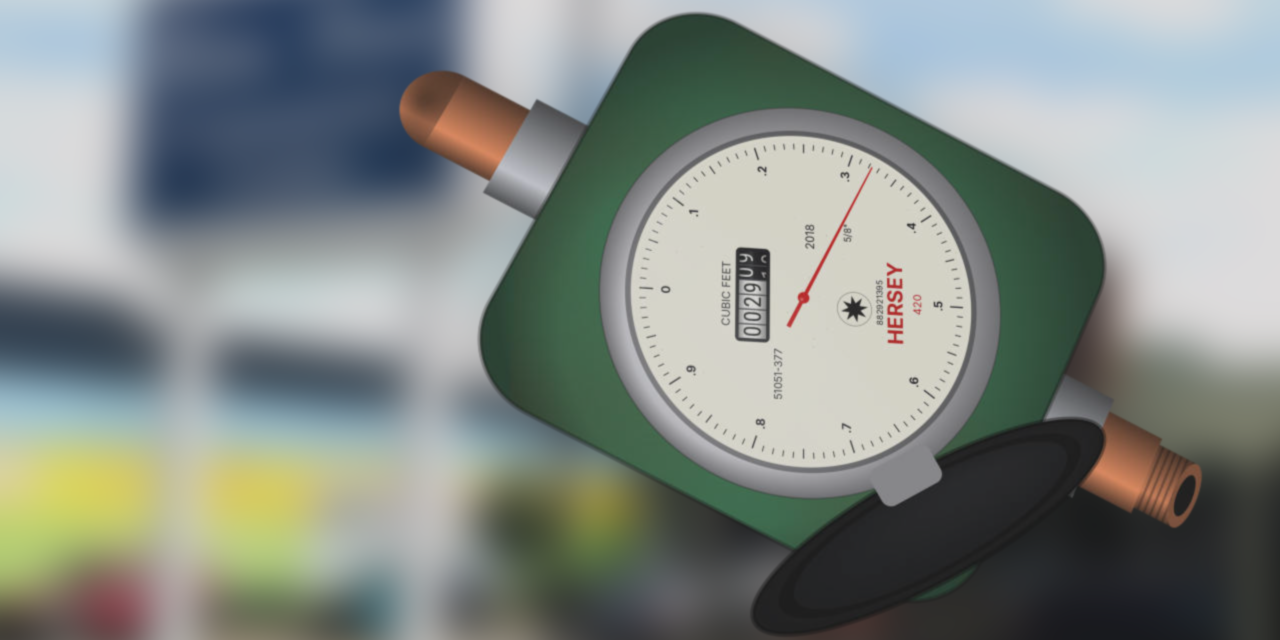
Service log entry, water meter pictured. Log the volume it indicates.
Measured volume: 2909.32 ft³
